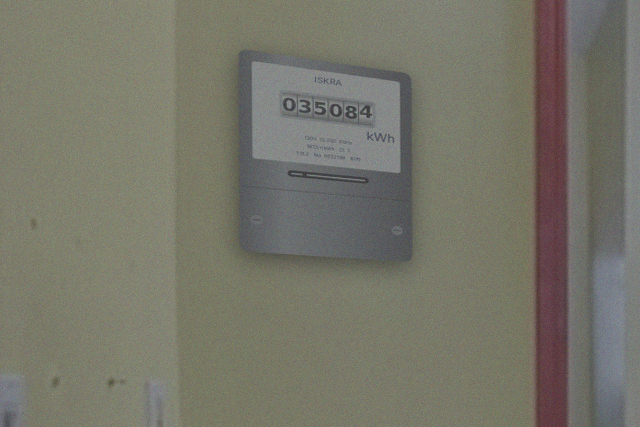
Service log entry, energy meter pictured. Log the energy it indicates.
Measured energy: 35084 kWh
